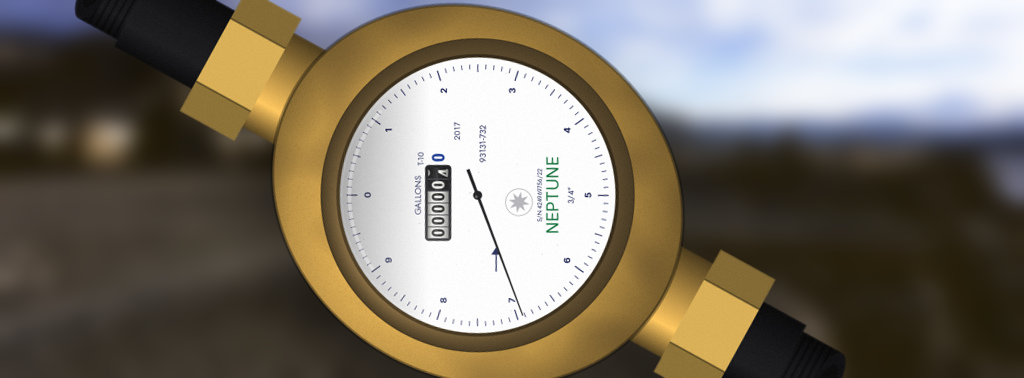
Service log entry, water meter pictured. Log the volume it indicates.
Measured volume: 36.9 gal
